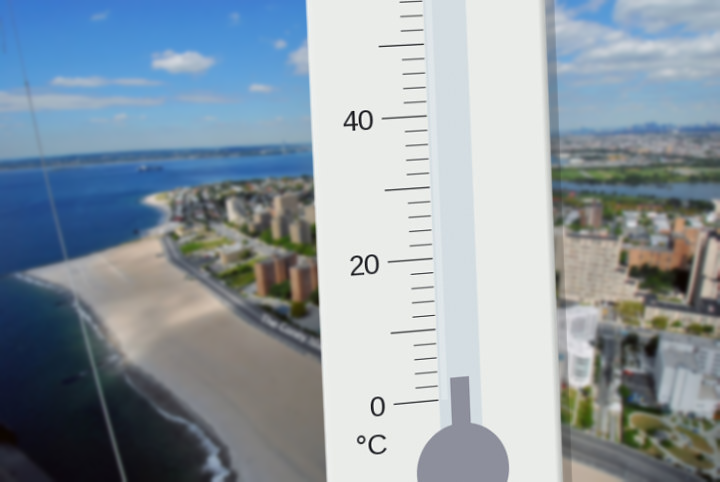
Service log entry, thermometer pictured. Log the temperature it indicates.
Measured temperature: 3 °C
